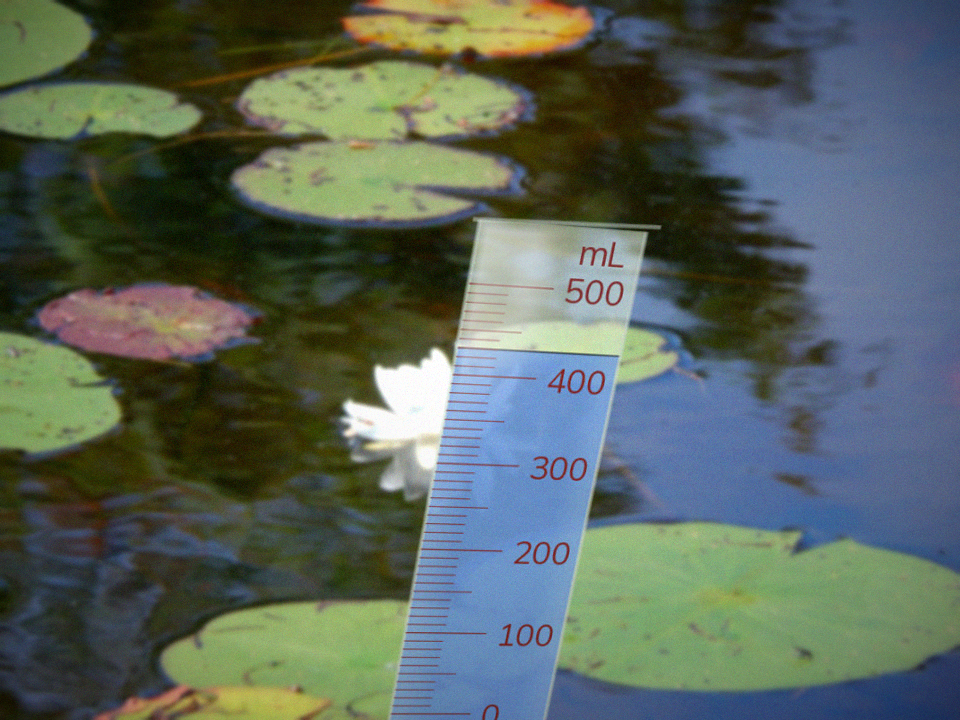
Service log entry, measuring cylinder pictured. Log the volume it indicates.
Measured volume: 430 mL
